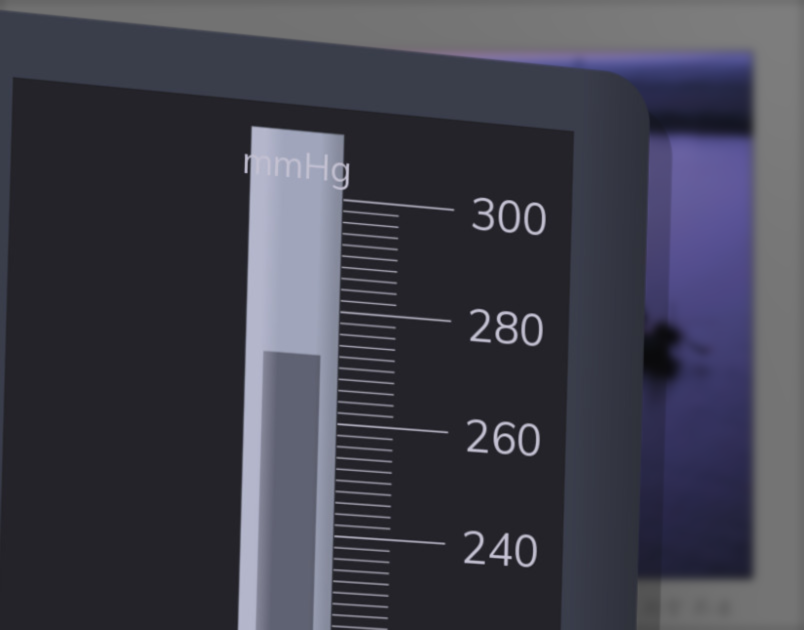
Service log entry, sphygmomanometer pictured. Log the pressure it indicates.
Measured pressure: 272 mmHg
